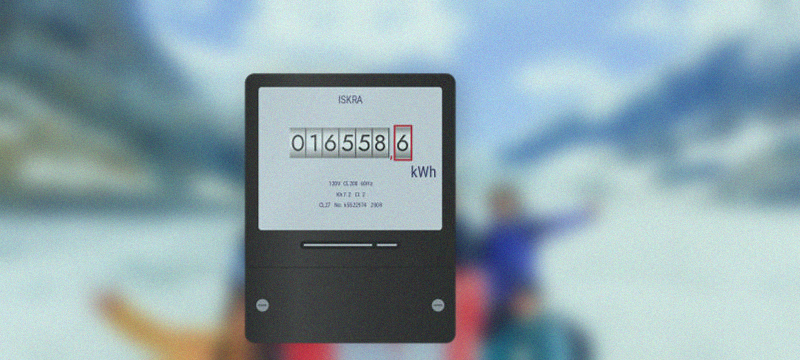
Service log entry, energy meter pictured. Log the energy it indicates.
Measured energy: 16558.6 kWh
